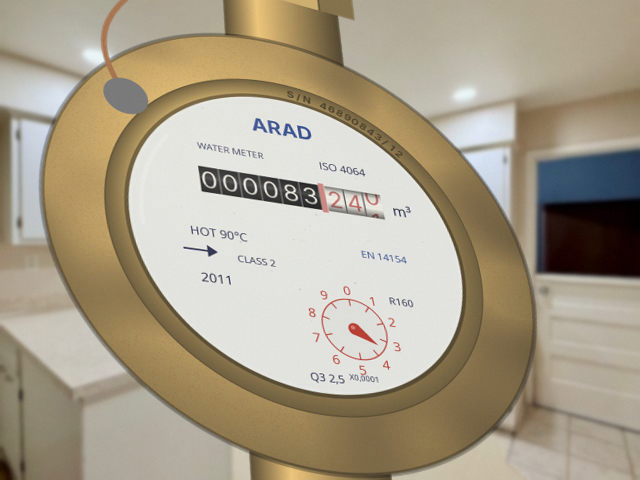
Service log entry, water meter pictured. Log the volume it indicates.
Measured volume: 83.2403 m³
